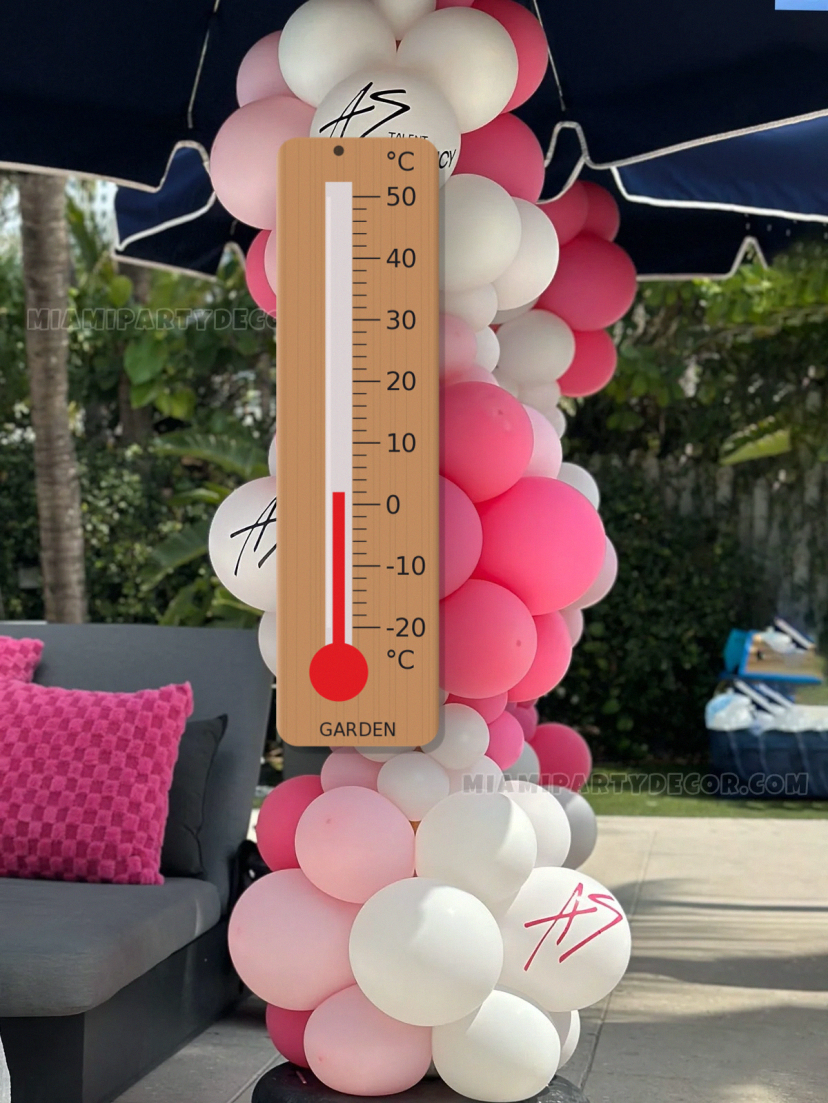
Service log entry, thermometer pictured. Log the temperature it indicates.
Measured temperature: 2 °C
